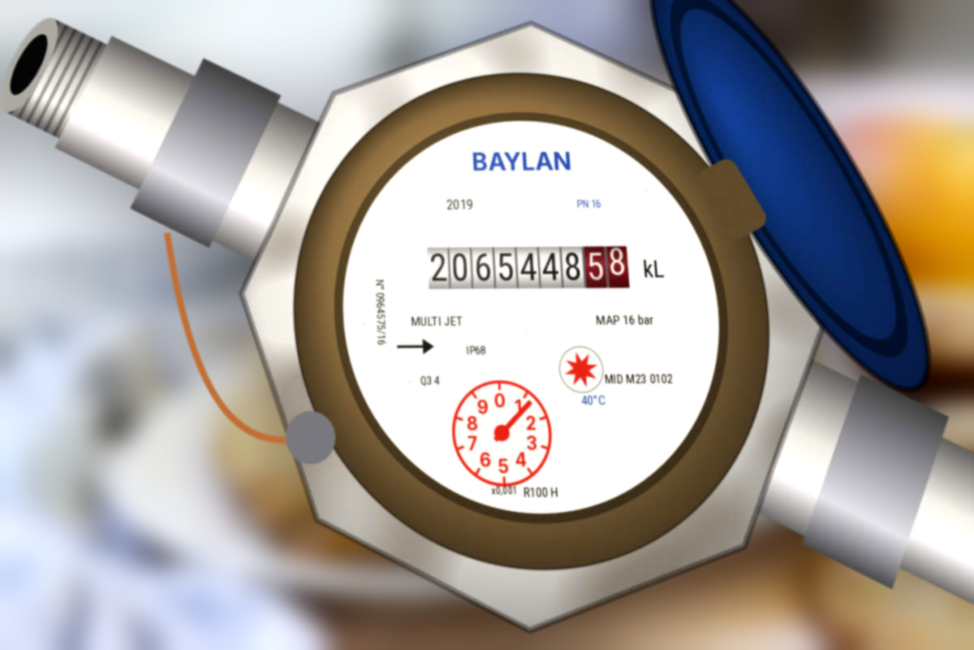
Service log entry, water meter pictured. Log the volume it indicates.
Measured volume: 2065448.581 kL
